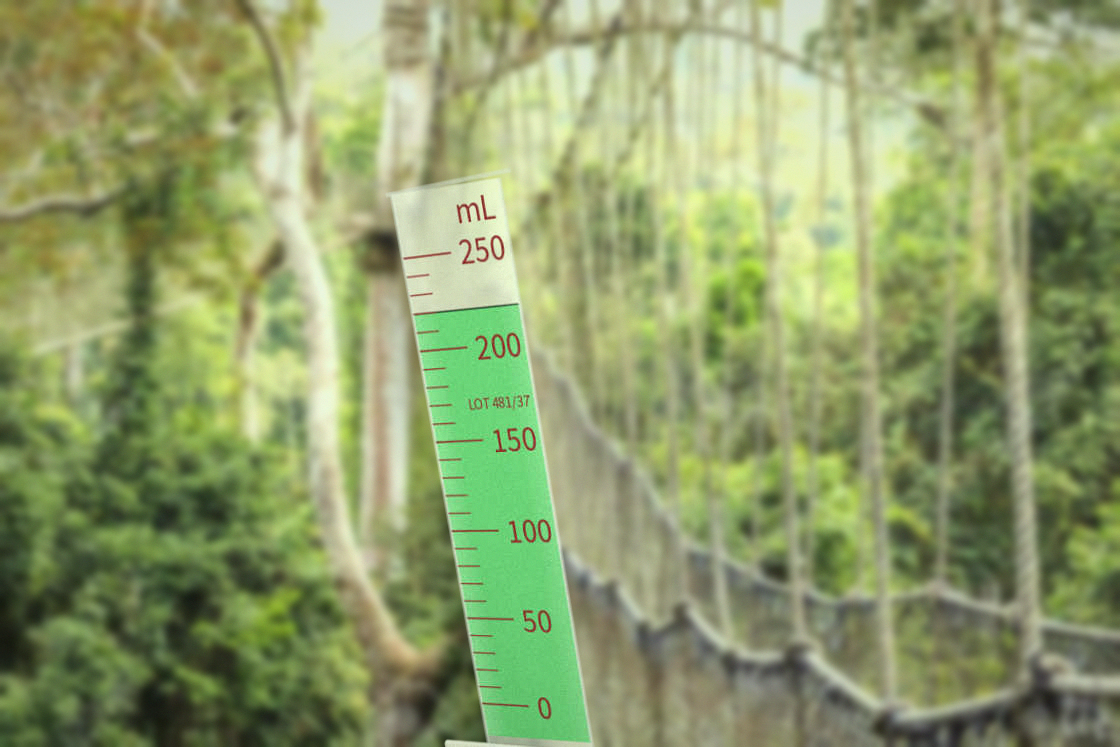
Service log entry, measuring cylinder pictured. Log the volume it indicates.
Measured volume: 220 mL
